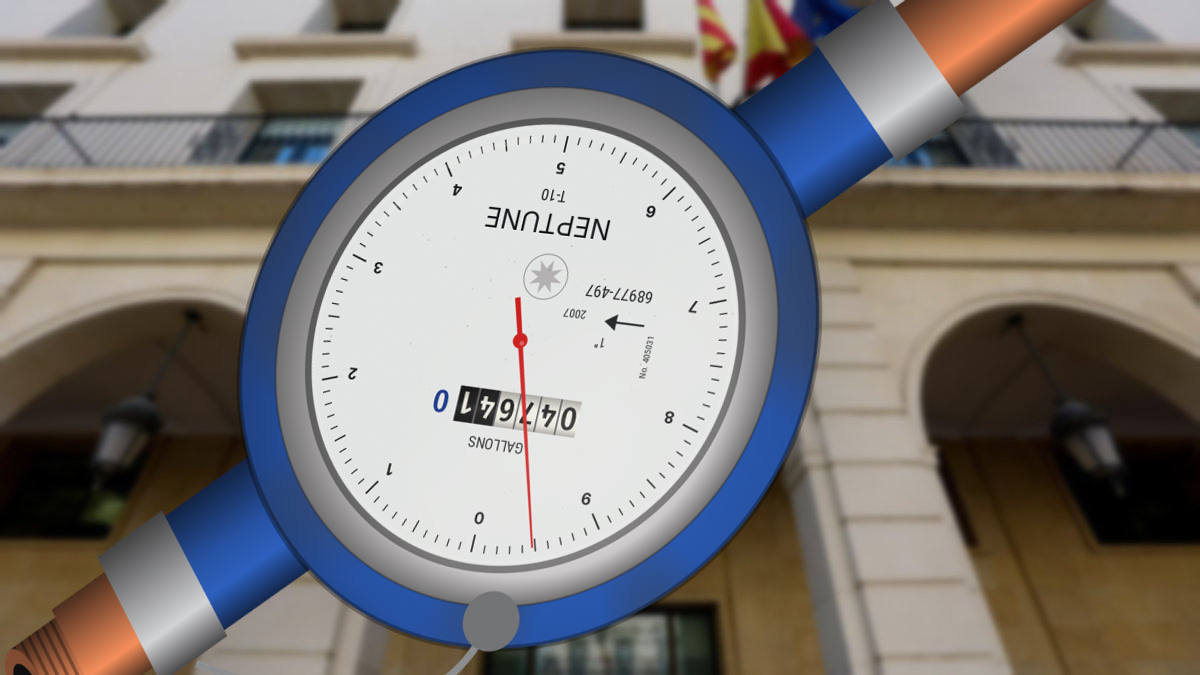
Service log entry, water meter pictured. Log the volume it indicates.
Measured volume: 476409.5 gal
